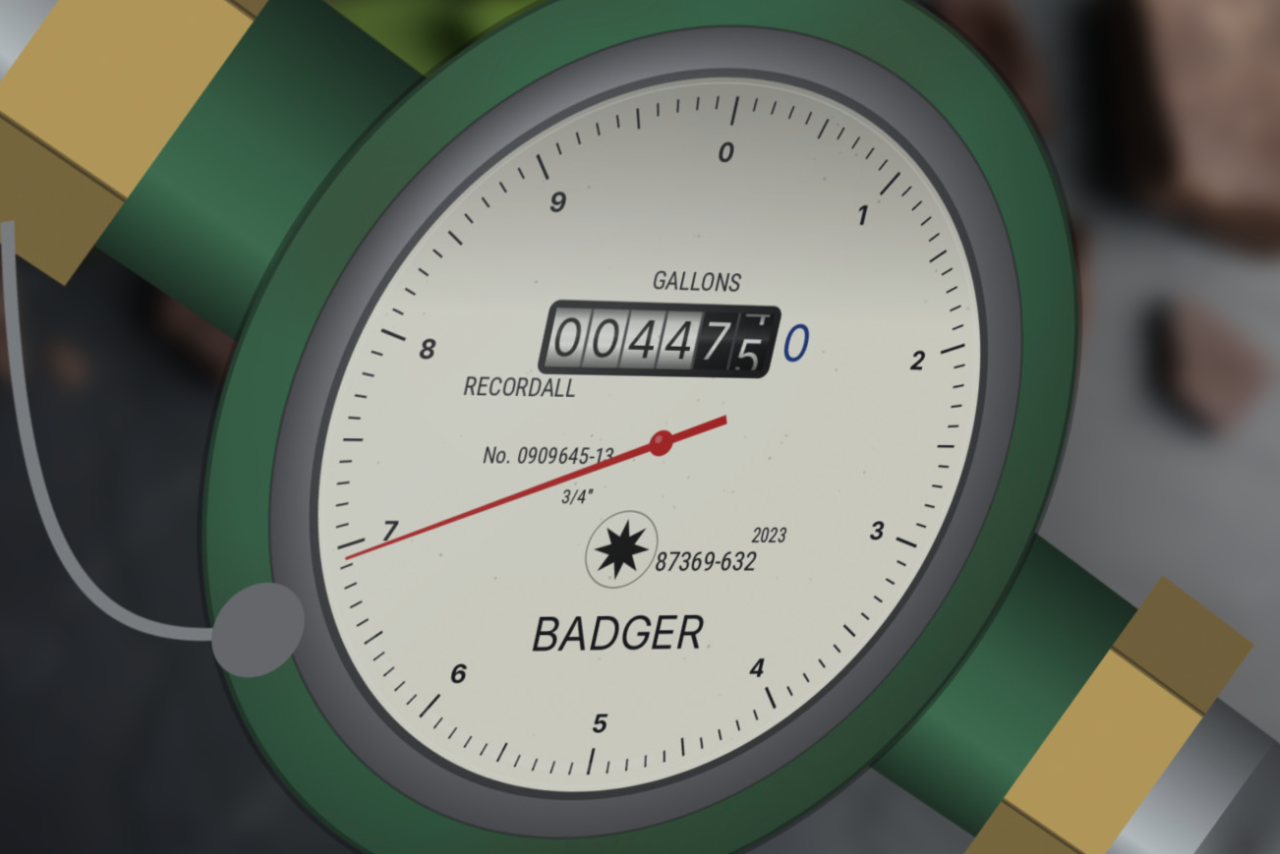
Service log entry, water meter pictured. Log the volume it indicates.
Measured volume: 44746.9 gal
